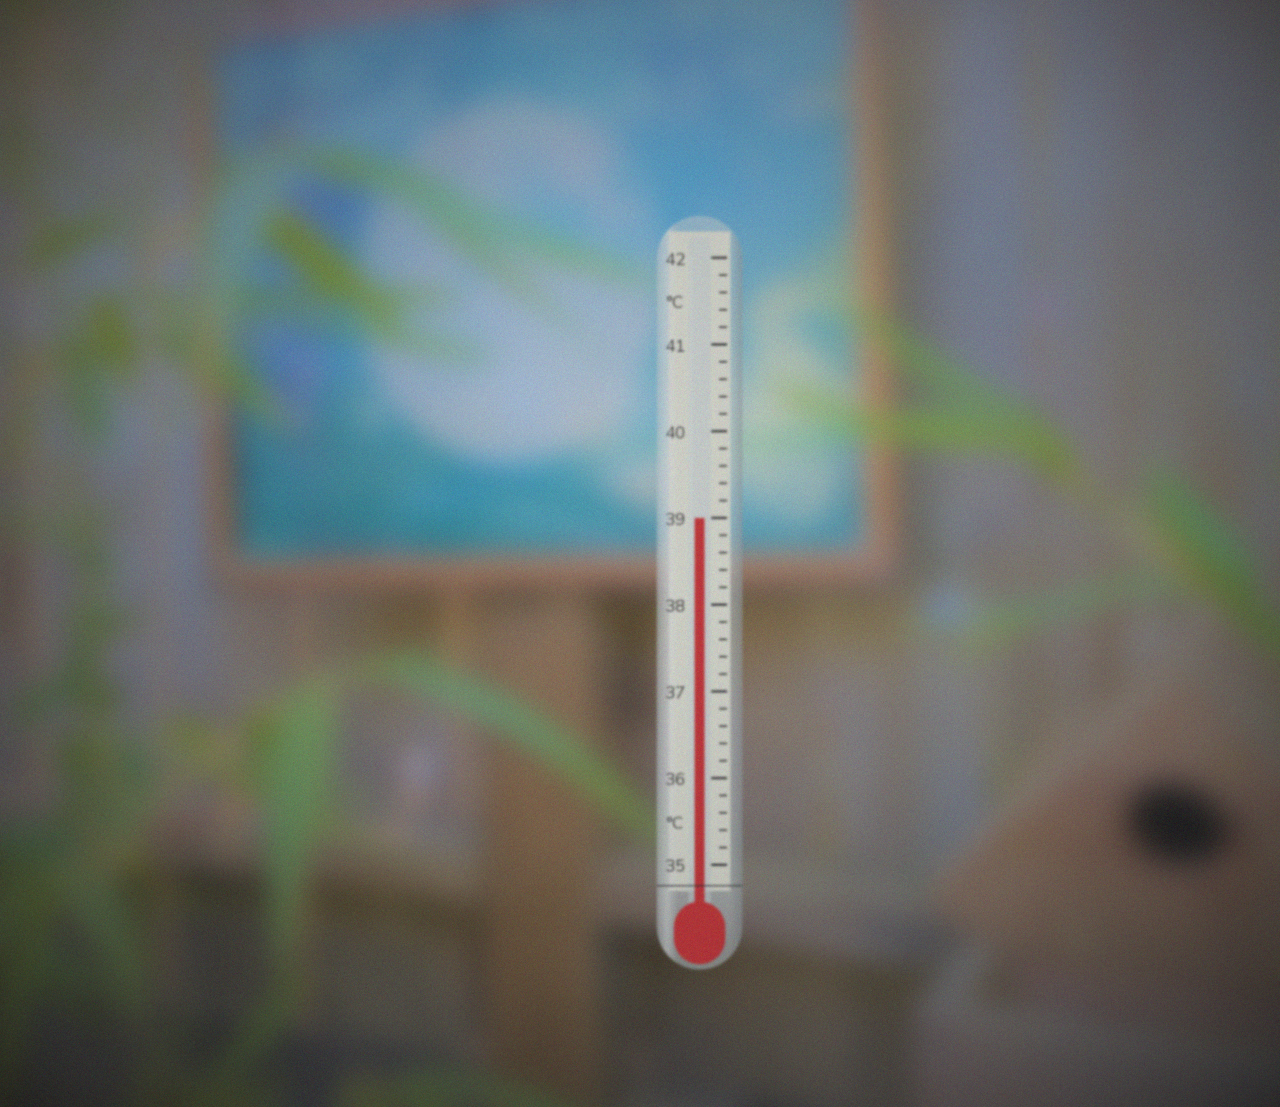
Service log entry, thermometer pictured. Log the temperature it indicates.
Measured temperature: 39 °C
